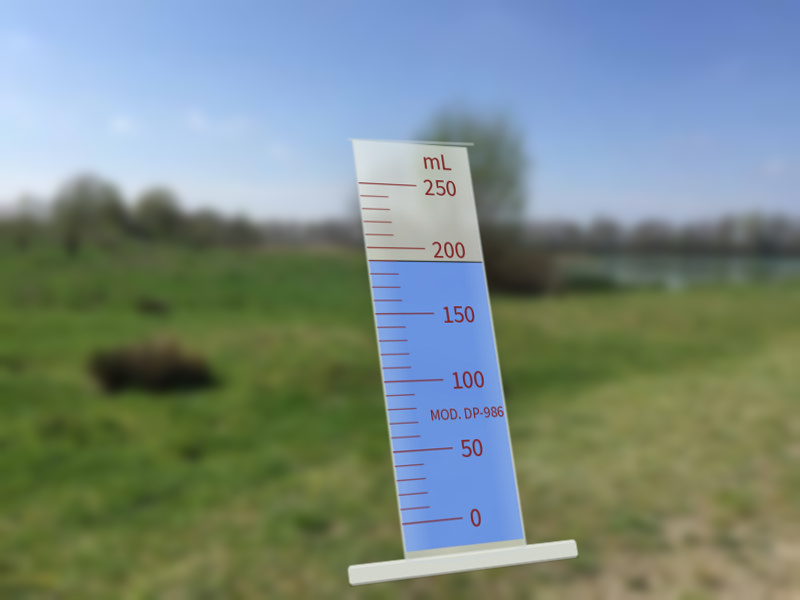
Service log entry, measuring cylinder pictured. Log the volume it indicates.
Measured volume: 190 mL
